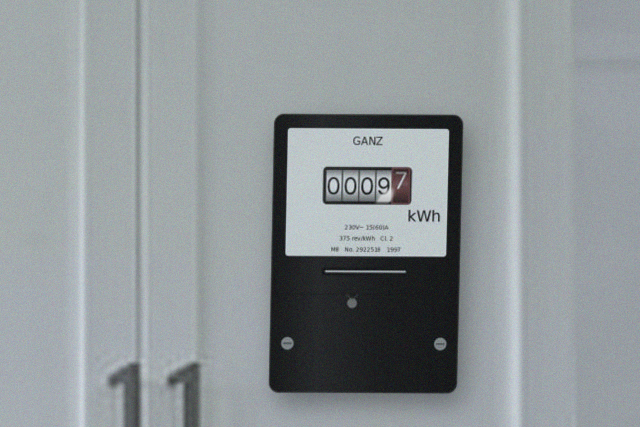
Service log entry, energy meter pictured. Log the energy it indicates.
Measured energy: 9.7 kWh
